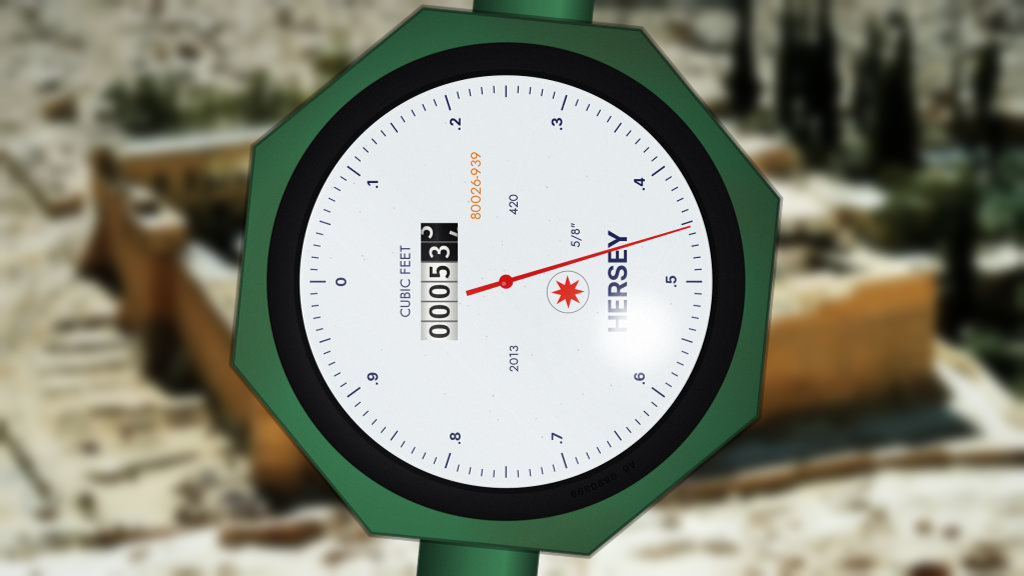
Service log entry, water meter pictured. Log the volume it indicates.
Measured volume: 533.45 ft³
